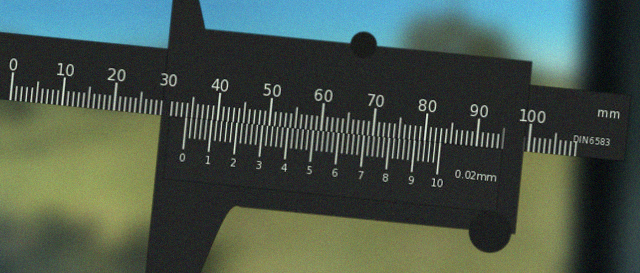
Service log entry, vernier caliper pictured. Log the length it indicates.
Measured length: 34.0 mm
